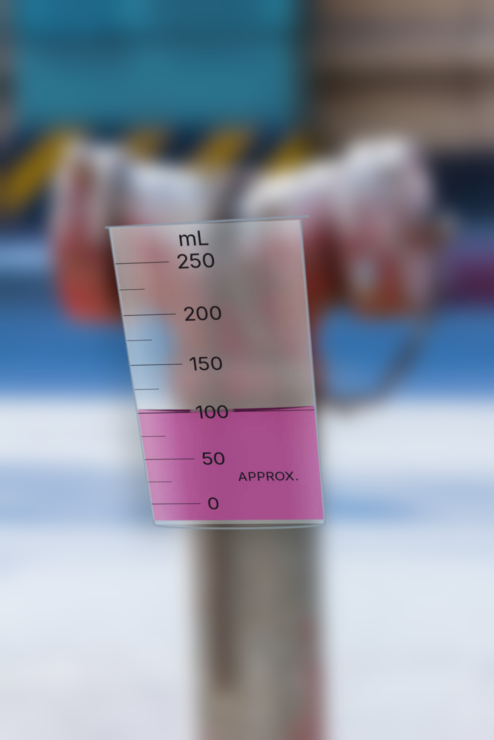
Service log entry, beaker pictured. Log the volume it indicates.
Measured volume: 100 mL
